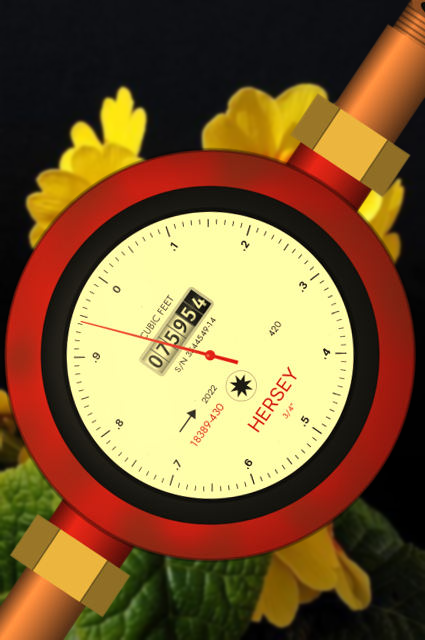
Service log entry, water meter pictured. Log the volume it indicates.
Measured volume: 75953.94 ft³
